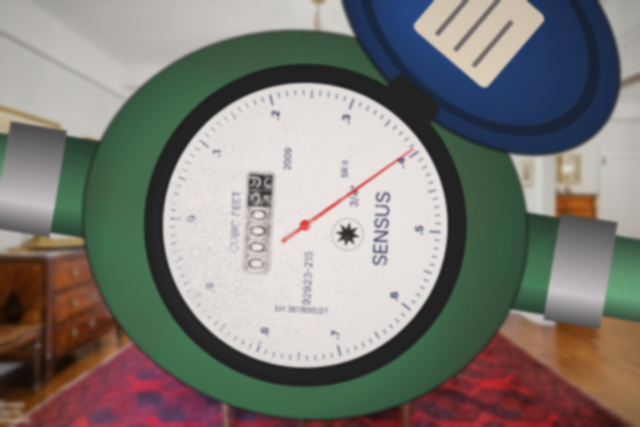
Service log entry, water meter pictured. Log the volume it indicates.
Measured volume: 39.39 ft³
